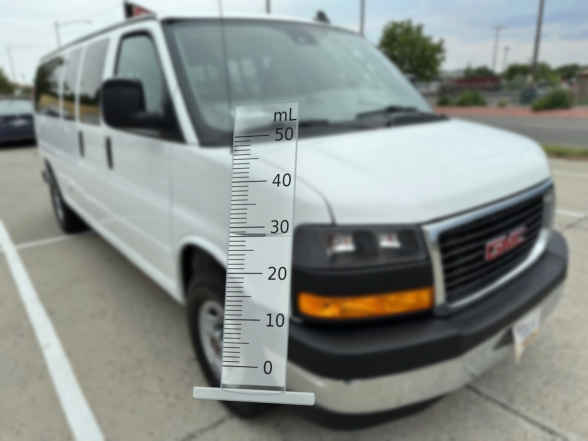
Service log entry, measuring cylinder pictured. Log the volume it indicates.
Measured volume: 28 mL
